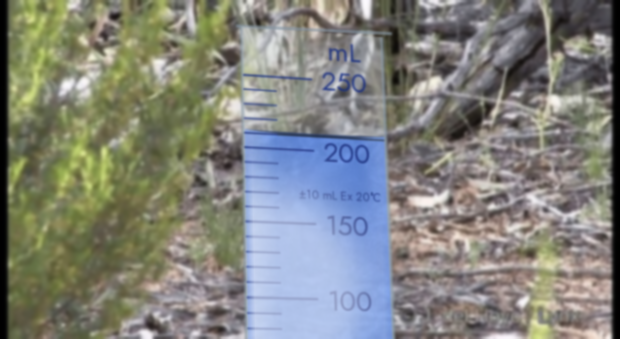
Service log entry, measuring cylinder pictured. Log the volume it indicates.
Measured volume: 210 mL
